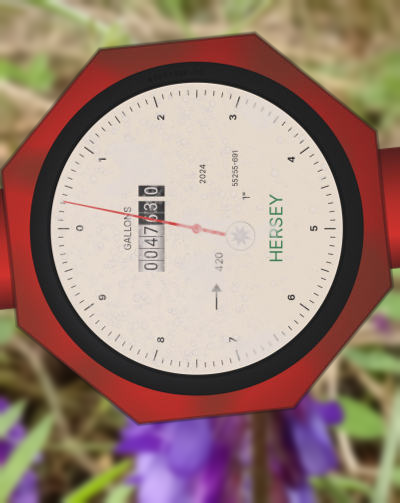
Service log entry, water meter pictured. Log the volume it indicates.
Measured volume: 47630.3 gal
